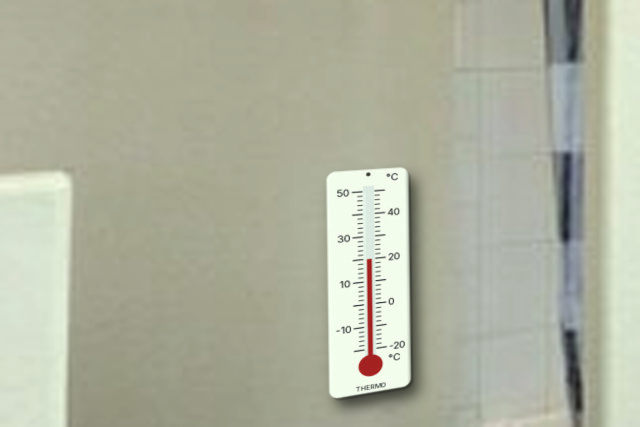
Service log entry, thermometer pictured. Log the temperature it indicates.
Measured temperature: 20 °C
